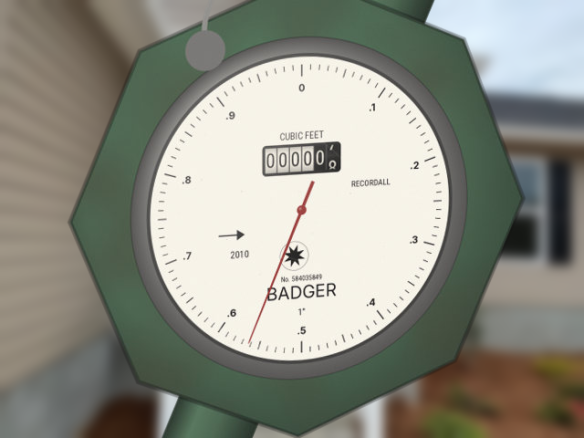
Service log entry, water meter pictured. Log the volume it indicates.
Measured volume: 7.56 ft³
